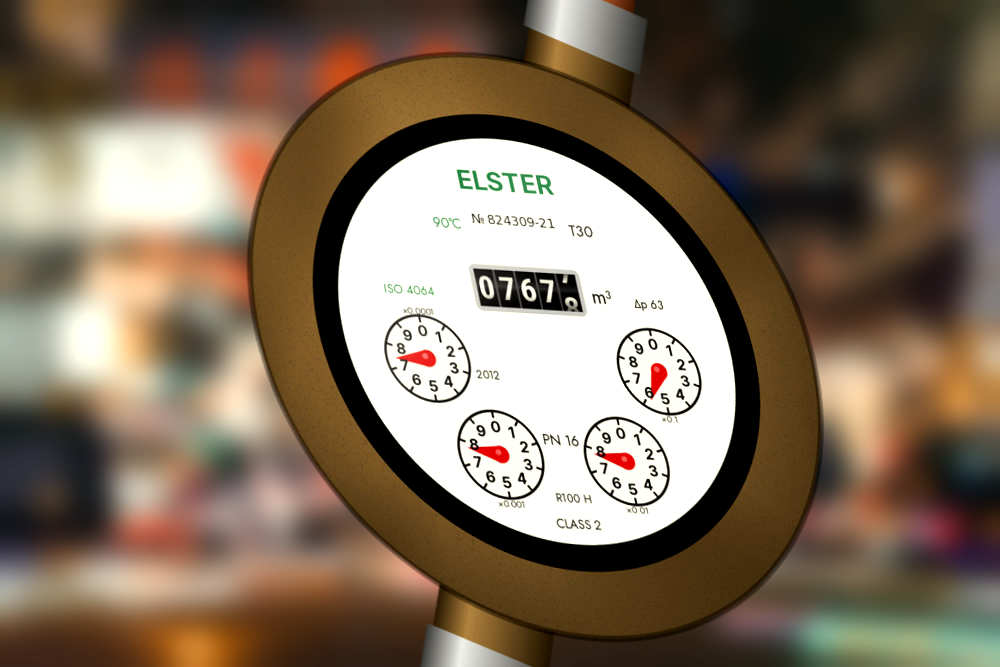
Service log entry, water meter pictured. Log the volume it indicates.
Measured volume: 7677.5777 m³
